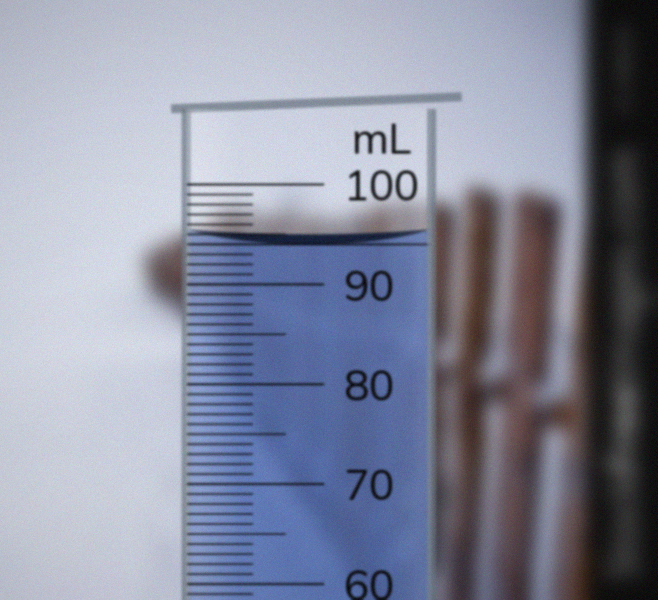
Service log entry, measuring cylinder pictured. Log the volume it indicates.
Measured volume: 94 mL
